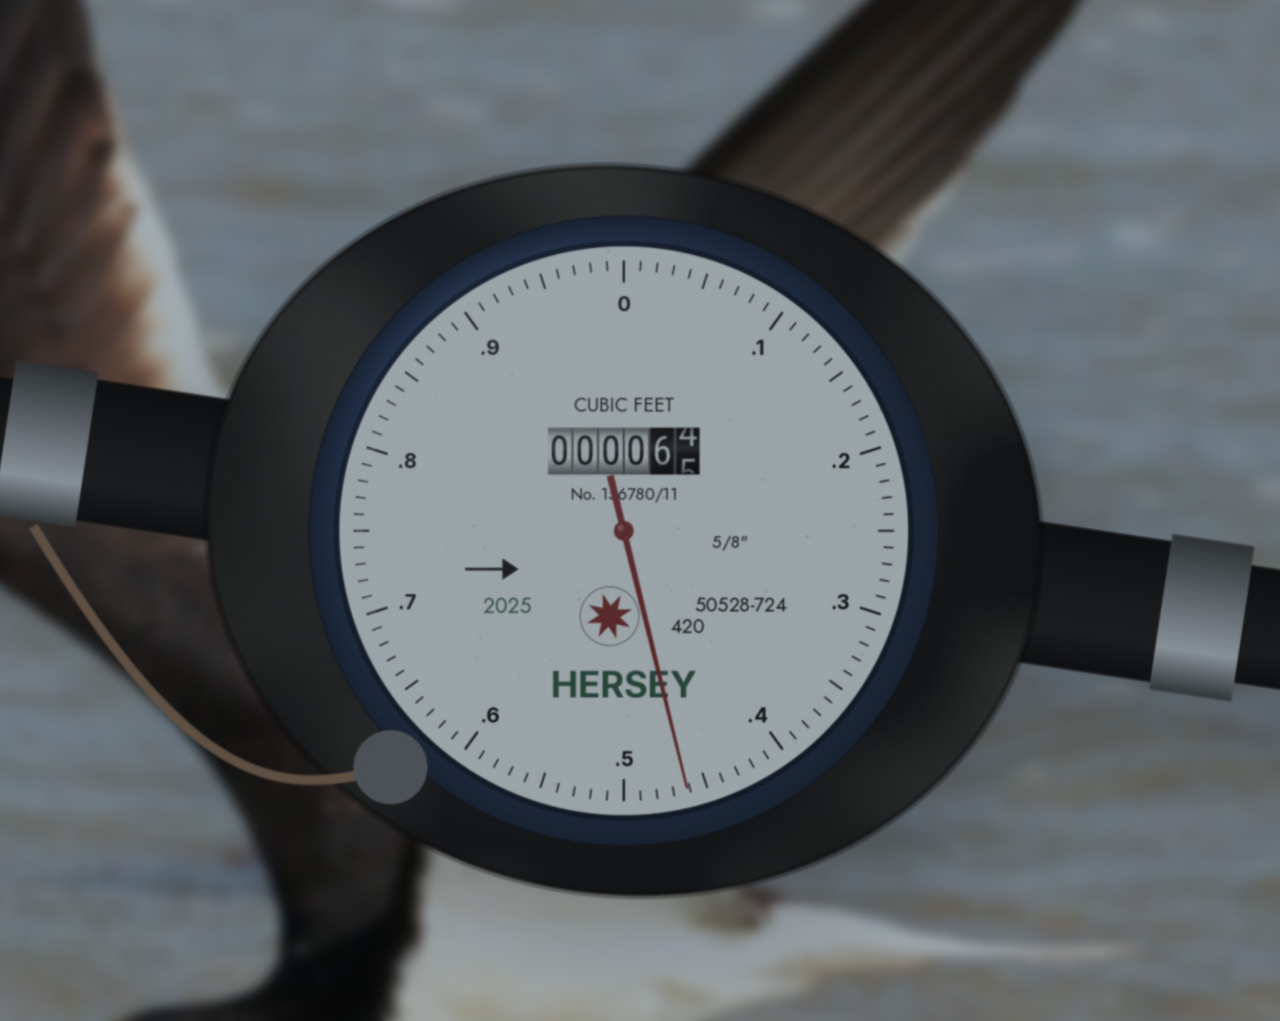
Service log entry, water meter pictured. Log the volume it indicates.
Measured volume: 64.46 ft³
